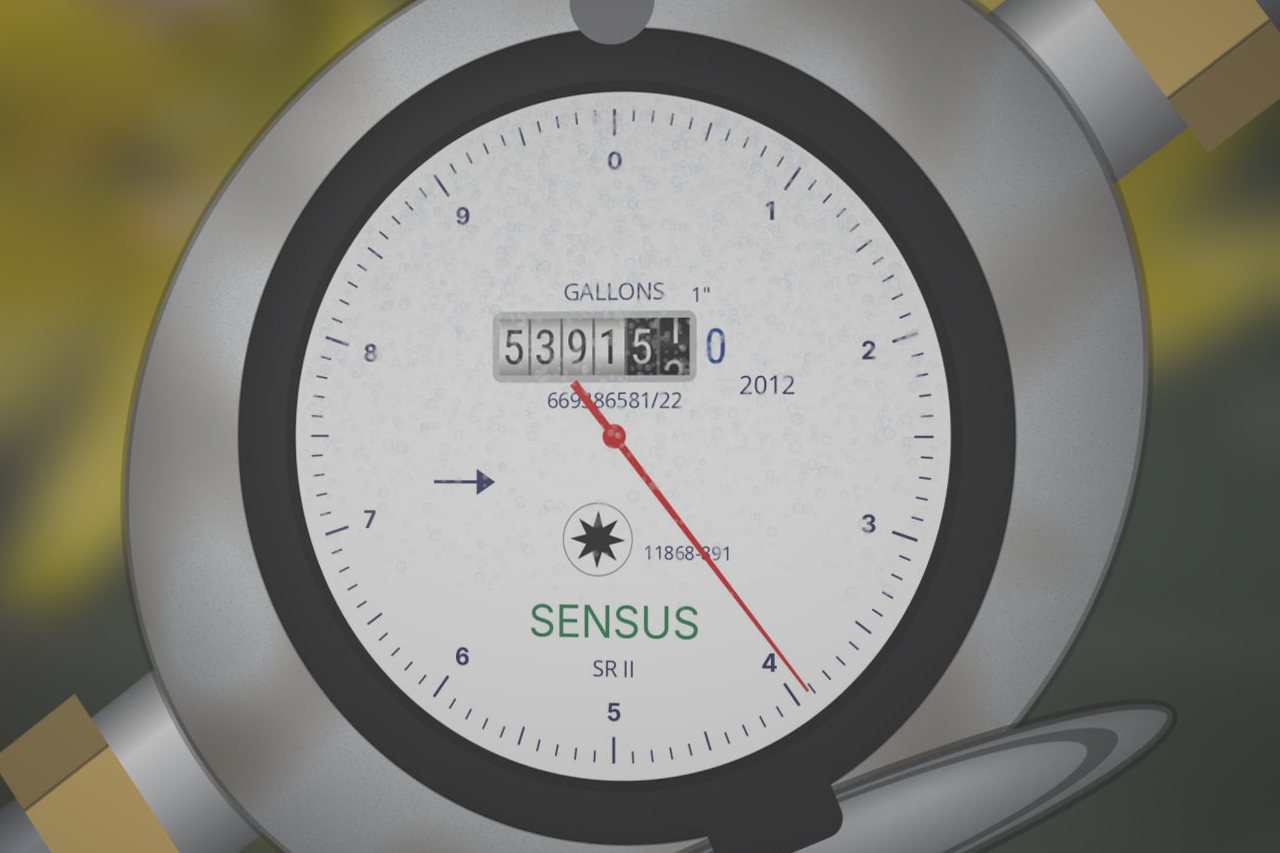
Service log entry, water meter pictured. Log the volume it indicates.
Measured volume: 5391513.9 gal
